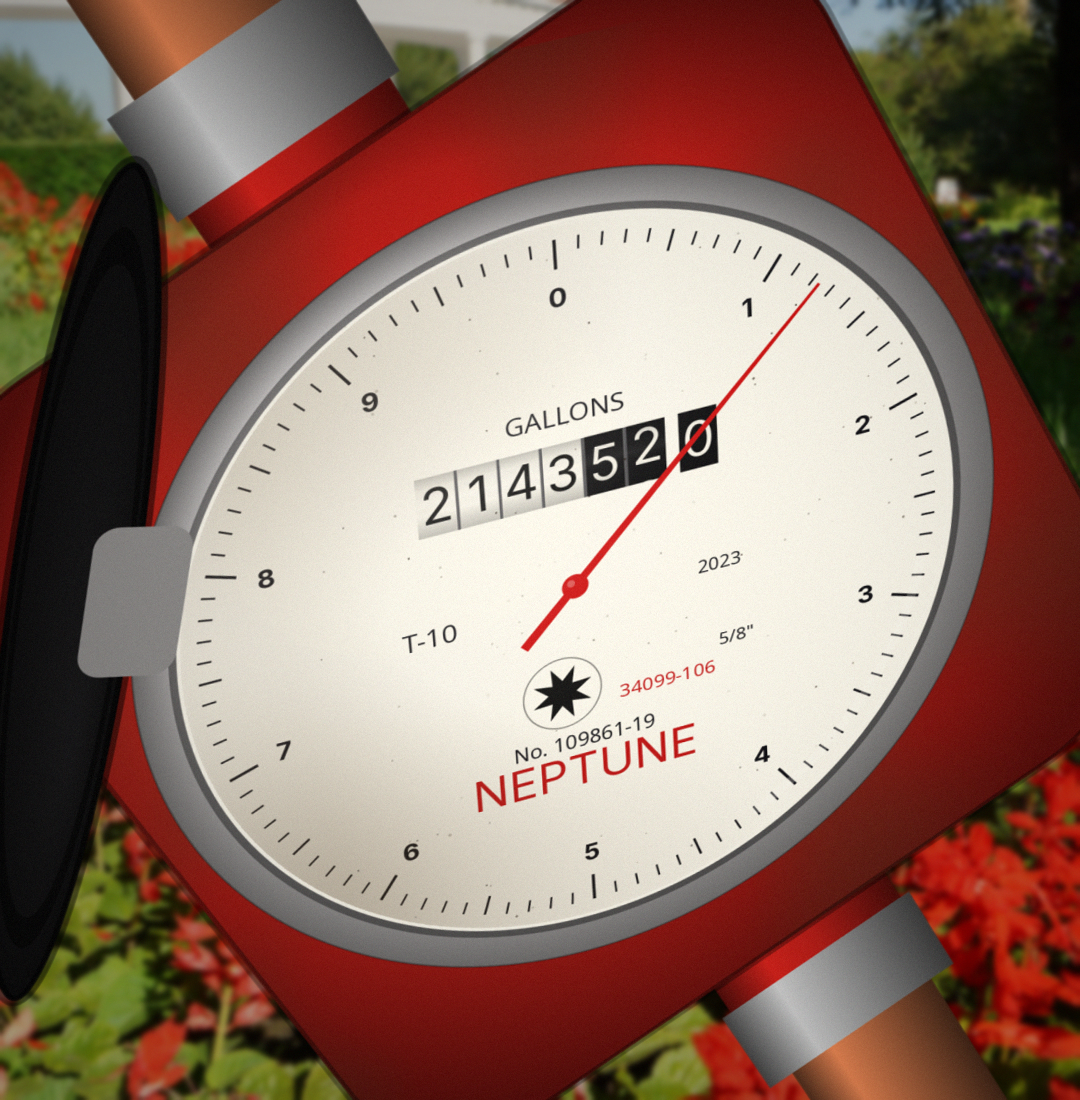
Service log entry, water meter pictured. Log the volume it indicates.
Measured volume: 2143521.2 gal
